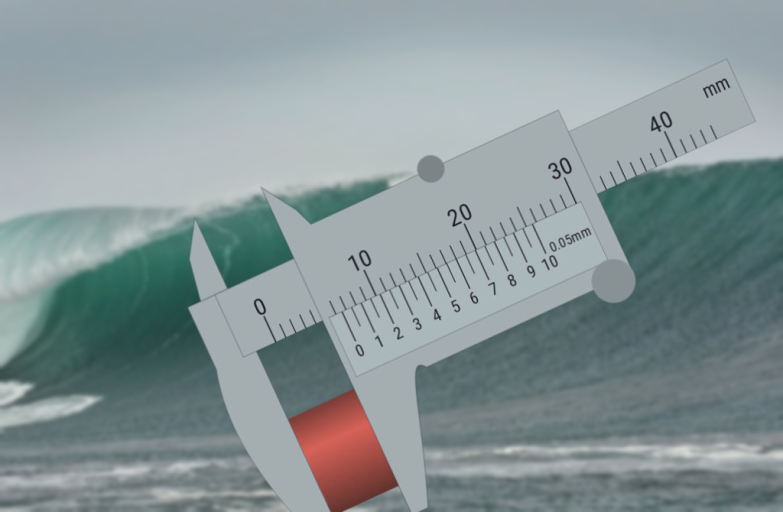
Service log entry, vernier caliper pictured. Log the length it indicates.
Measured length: 6.6 mm
